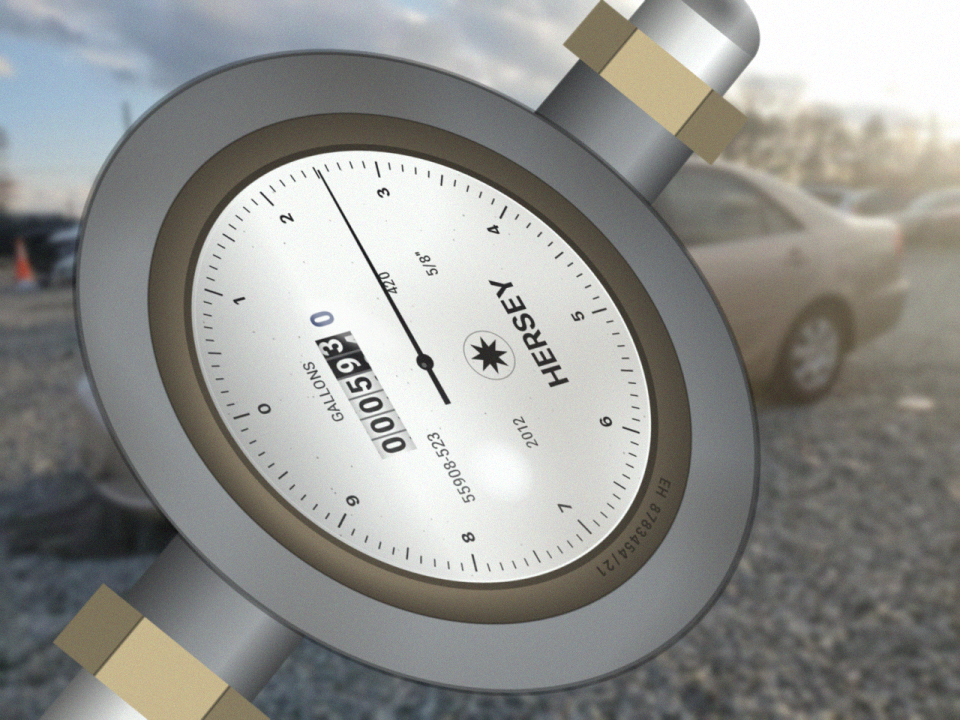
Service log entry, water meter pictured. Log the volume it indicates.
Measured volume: 5932.5 gal
